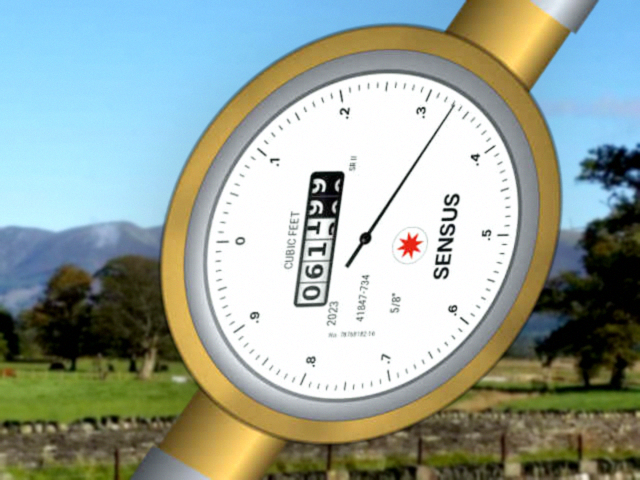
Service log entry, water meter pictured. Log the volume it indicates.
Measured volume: 61199.33 ft³
